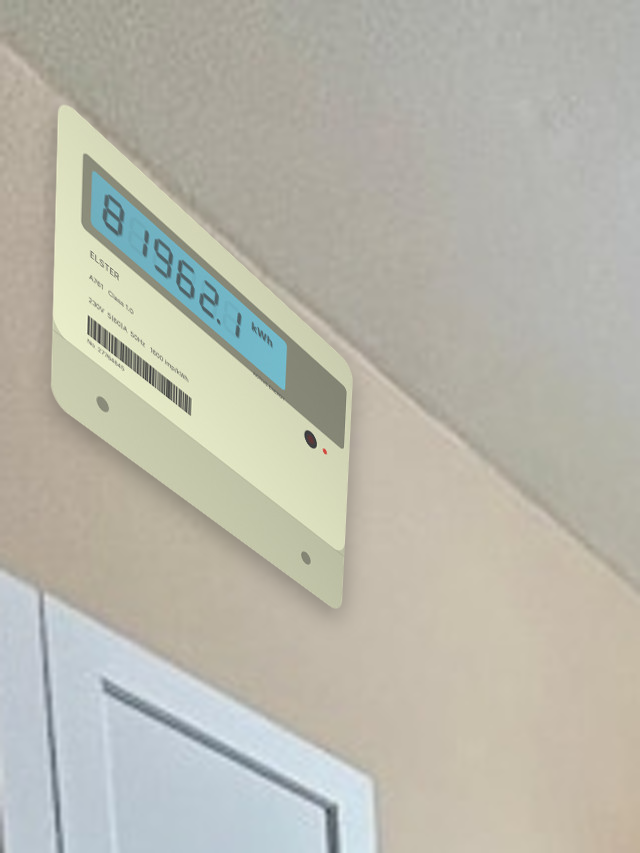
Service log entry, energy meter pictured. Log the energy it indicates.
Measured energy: 81962.1 kWh
